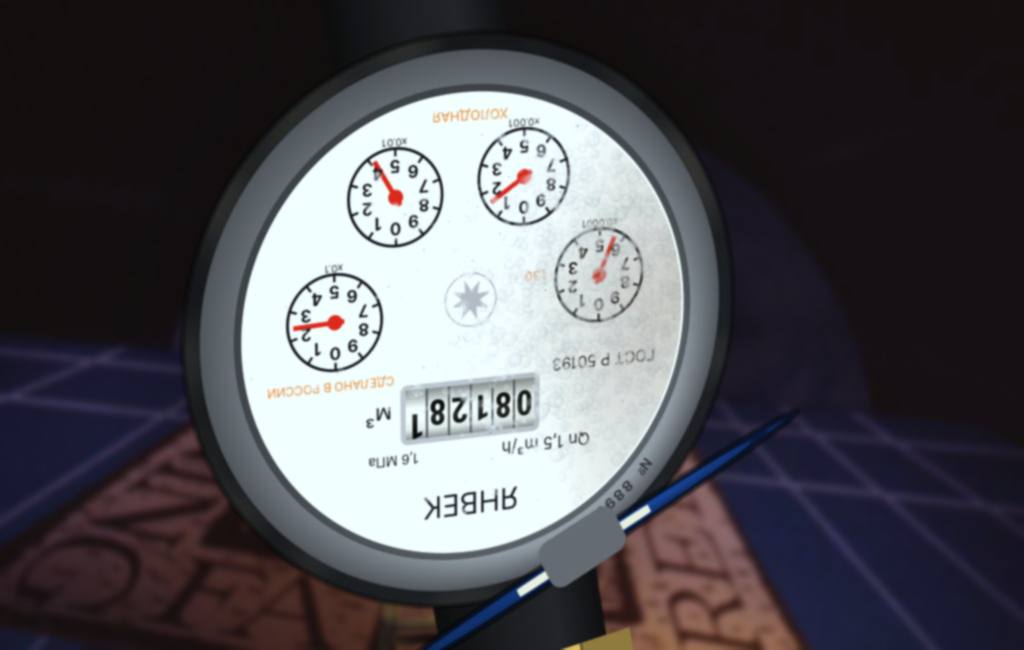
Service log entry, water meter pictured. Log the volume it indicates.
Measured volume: 81281.2415 m³
